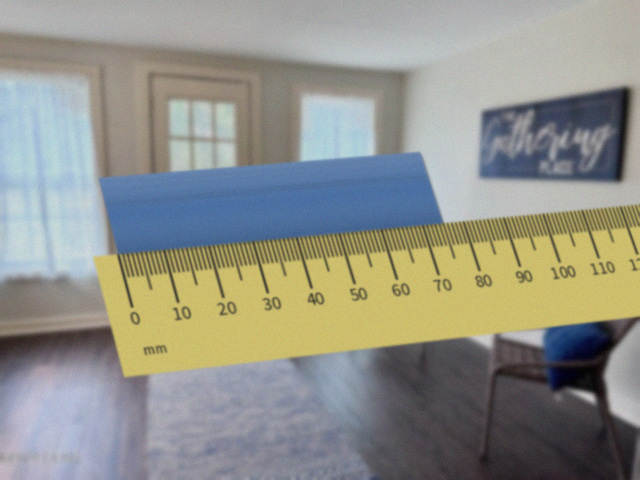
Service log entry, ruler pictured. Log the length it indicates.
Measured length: 75 mm
